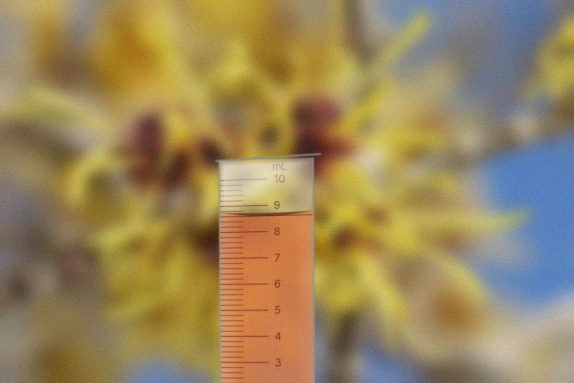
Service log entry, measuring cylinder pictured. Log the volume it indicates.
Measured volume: 8.6 mL
